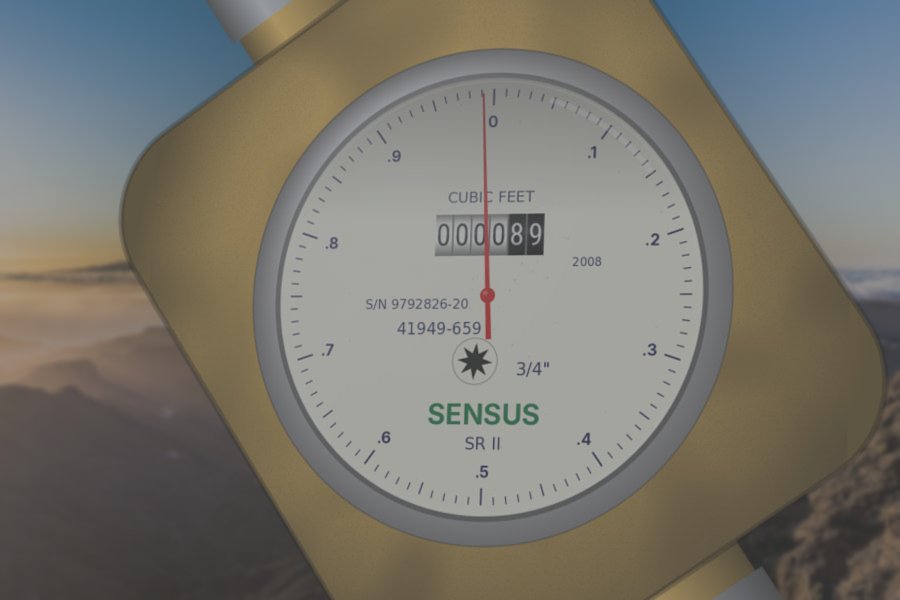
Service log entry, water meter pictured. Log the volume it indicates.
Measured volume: 88.99 ft³
